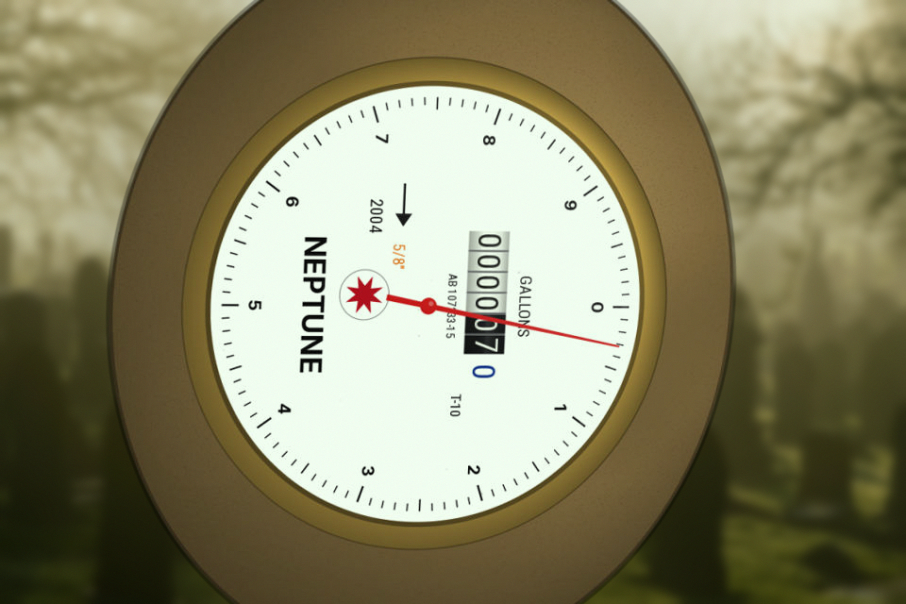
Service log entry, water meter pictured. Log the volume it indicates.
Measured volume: 70.3 gal
